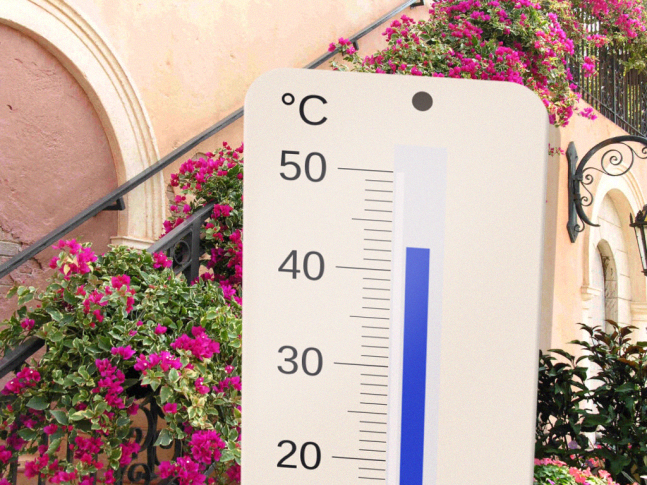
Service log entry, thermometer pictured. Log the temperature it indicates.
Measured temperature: 42.5 °C
